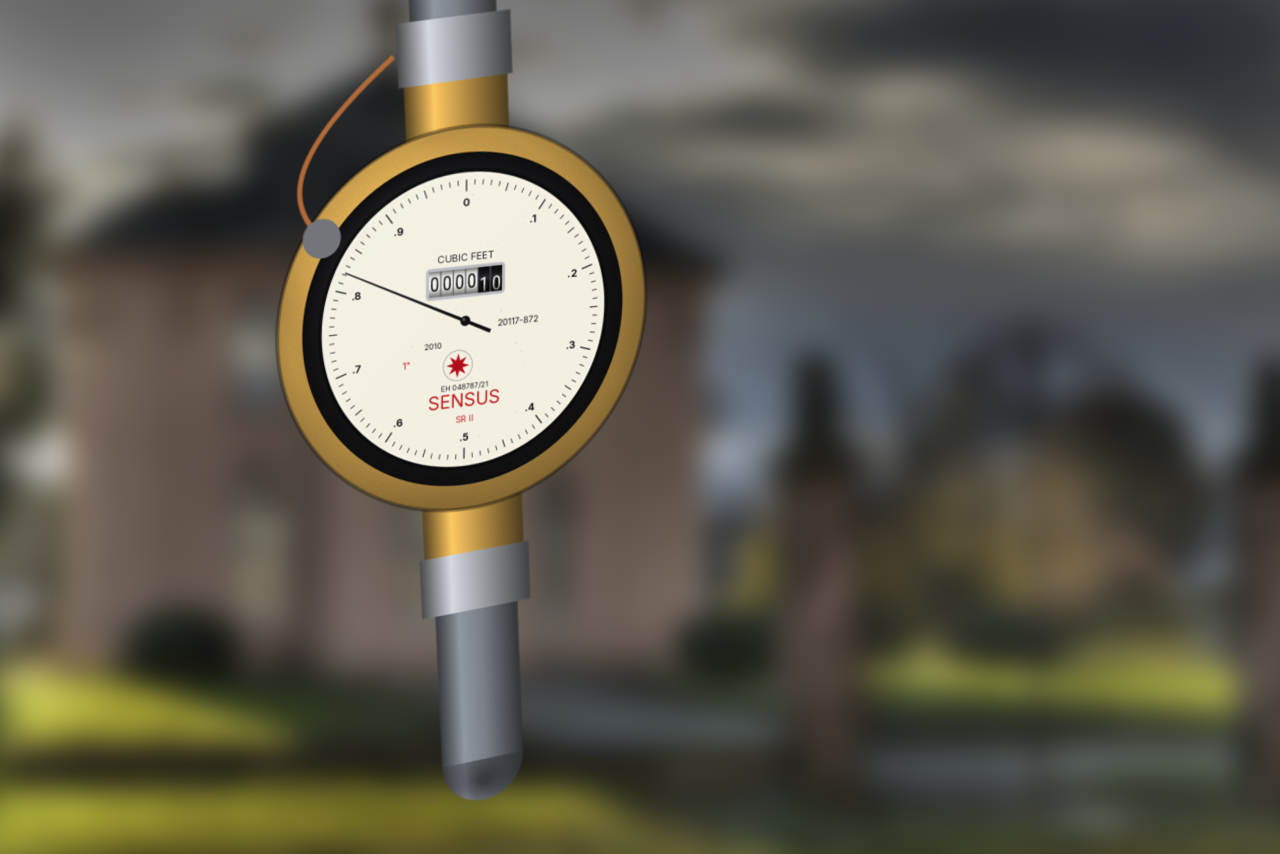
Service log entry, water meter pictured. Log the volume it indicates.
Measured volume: 9.82 ft³
